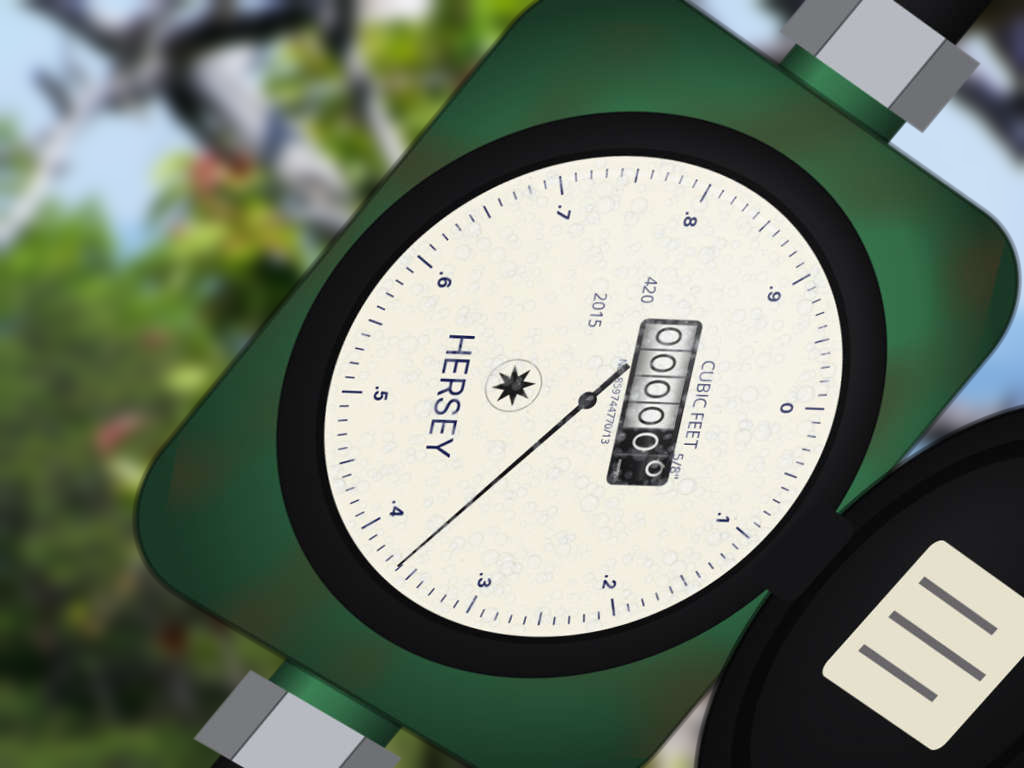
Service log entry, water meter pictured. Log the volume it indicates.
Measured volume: 6.36 ft³
